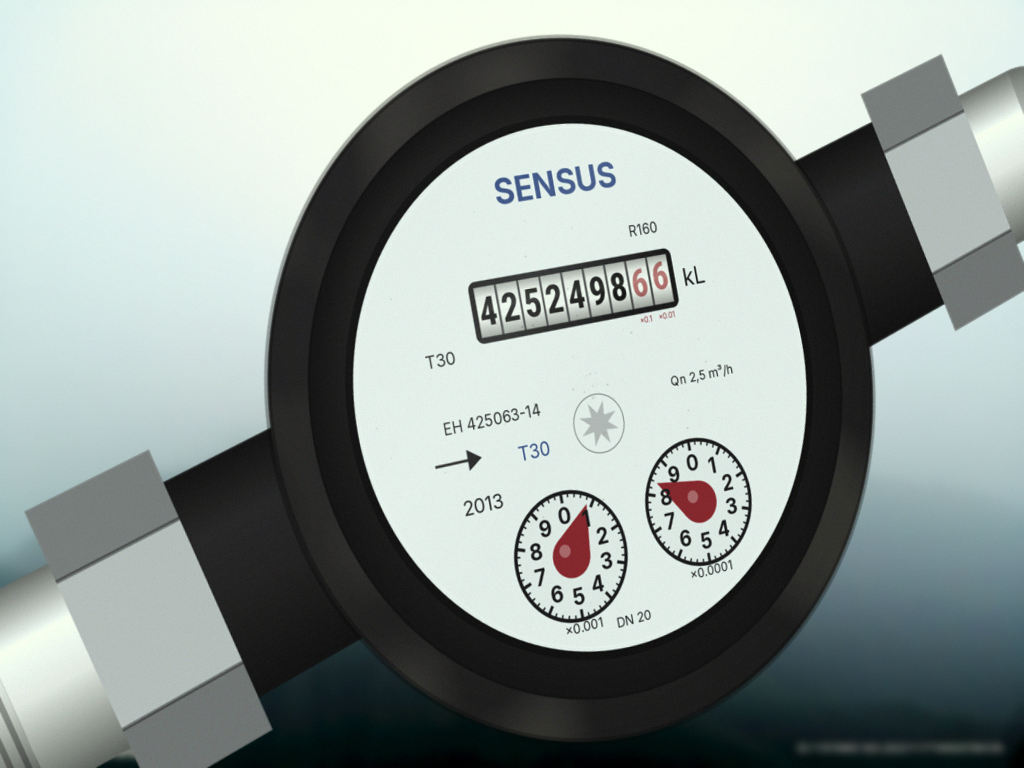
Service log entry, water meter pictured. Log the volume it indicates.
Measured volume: 4252498.6608 kL
